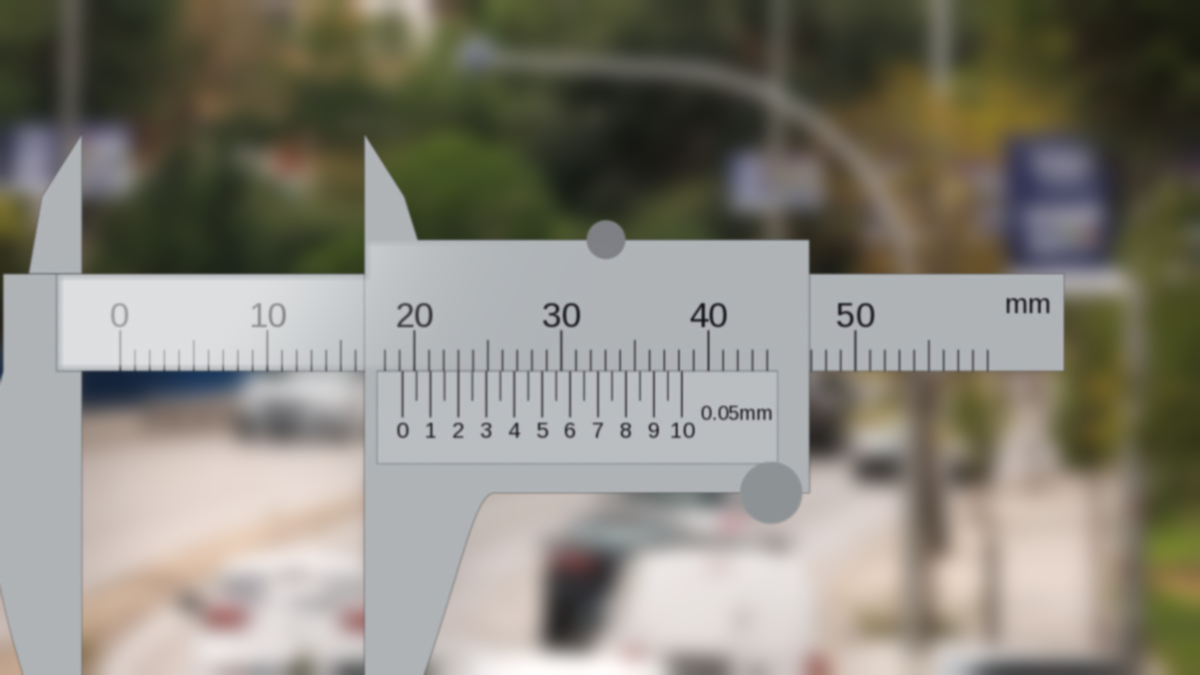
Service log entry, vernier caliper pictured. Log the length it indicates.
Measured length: 19.2 mm
